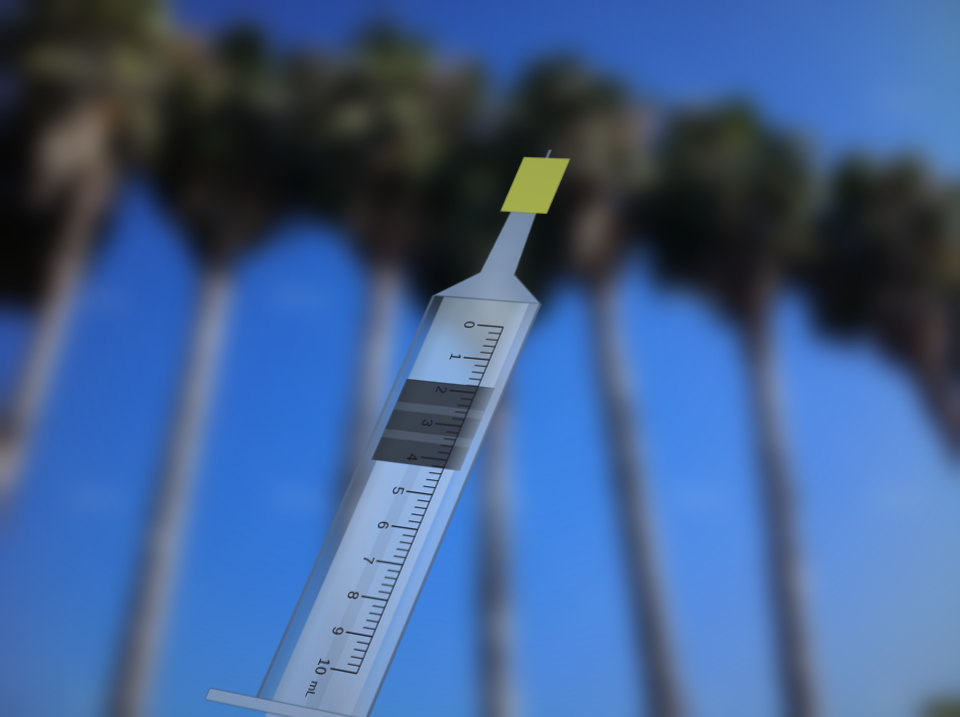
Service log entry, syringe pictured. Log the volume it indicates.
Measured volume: 1.8 mL
